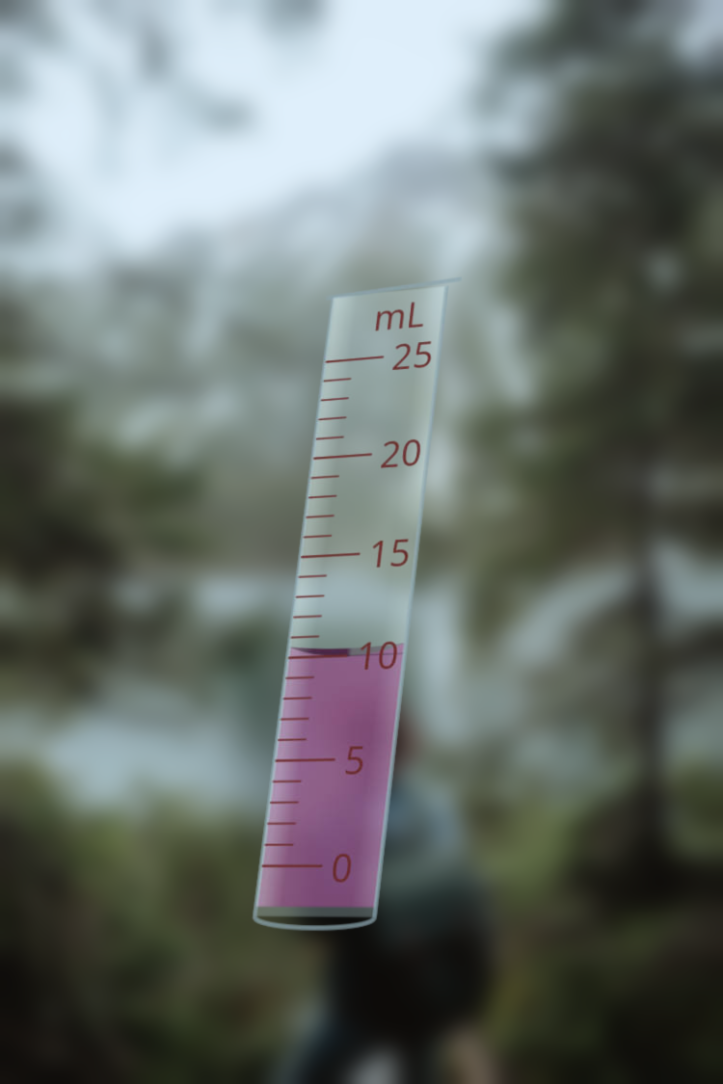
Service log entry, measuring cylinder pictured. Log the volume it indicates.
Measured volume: 10 mL
